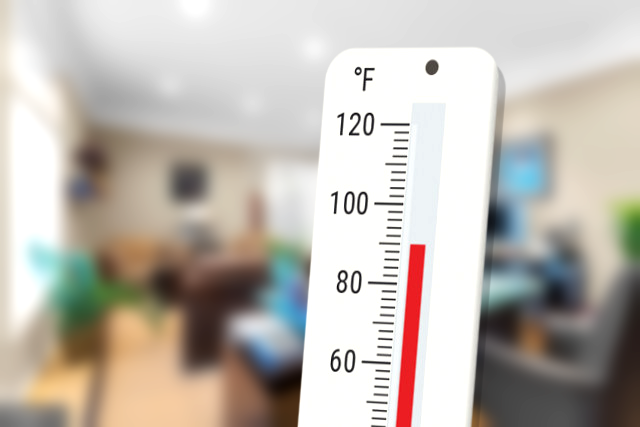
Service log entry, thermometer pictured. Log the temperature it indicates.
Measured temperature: 90 °F
